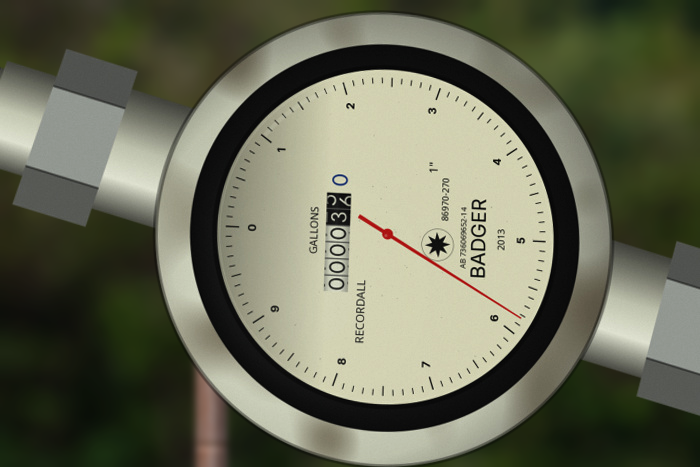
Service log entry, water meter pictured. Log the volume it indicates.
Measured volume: 355.8 gal
